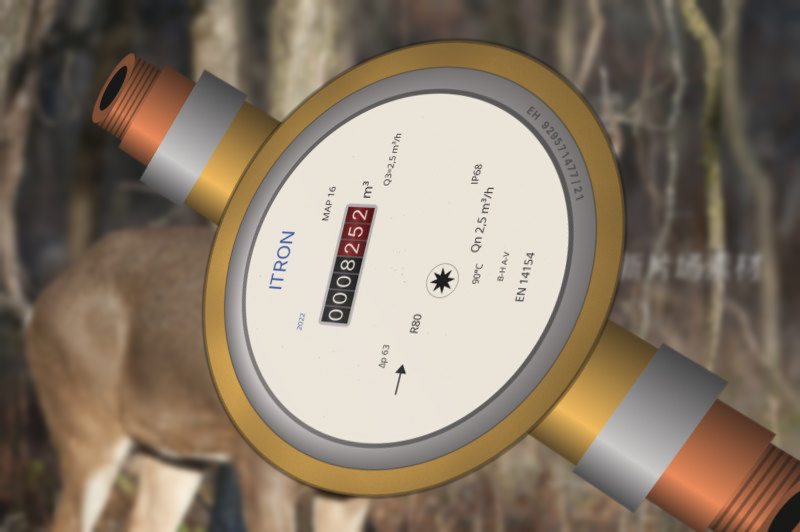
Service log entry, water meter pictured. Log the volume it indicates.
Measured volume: 8.252 m³
